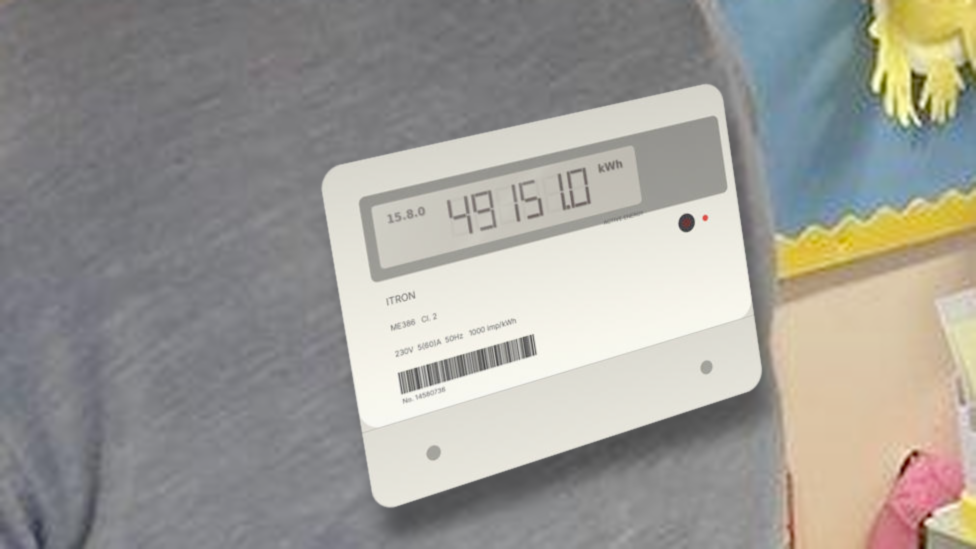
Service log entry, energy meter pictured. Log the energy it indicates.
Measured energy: 49151.0 kWh
